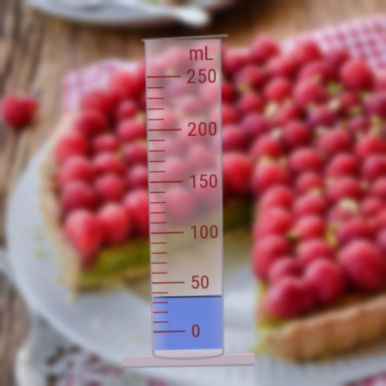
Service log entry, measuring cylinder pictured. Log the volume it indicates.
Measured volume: 35 mL
